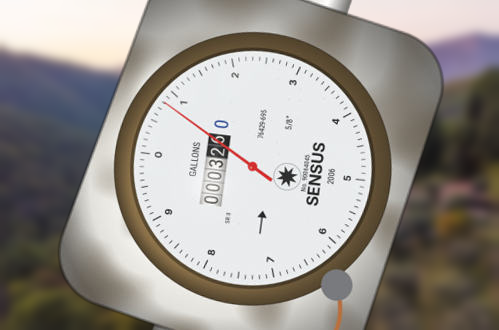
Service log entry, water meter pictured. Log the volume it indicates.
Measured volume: 3260.8 gal
